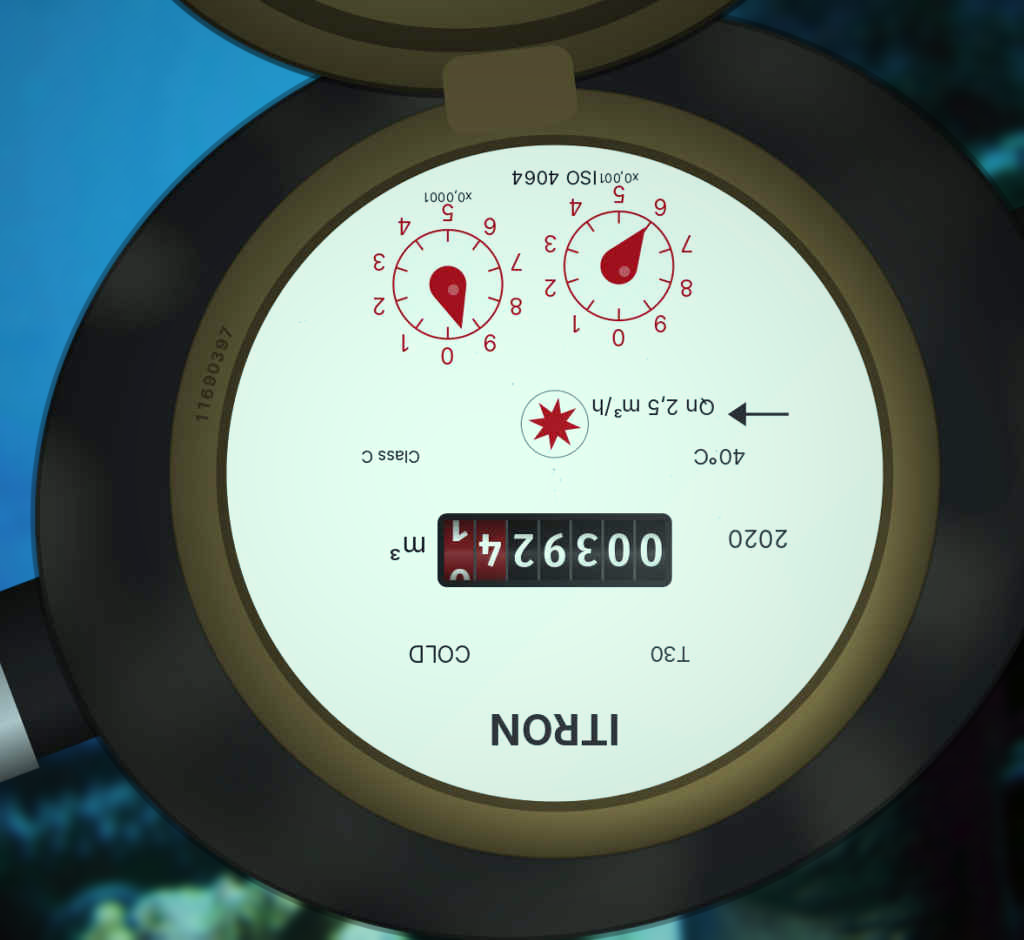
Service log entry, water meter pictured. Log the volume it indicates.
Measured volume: 392.4059 m³
